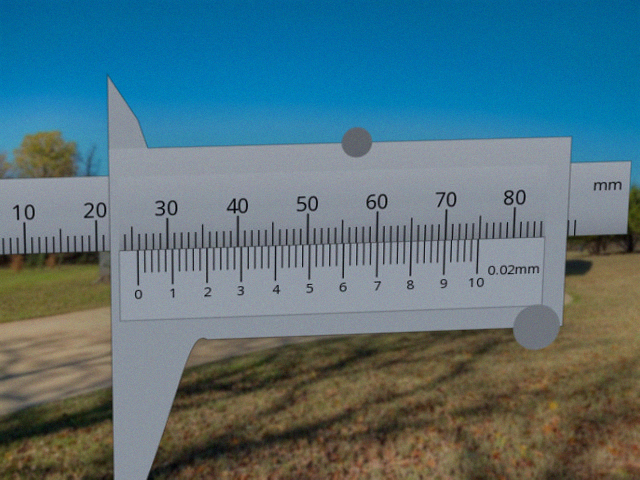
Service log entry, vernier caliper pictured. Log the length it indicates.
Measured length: 25.8 mm
